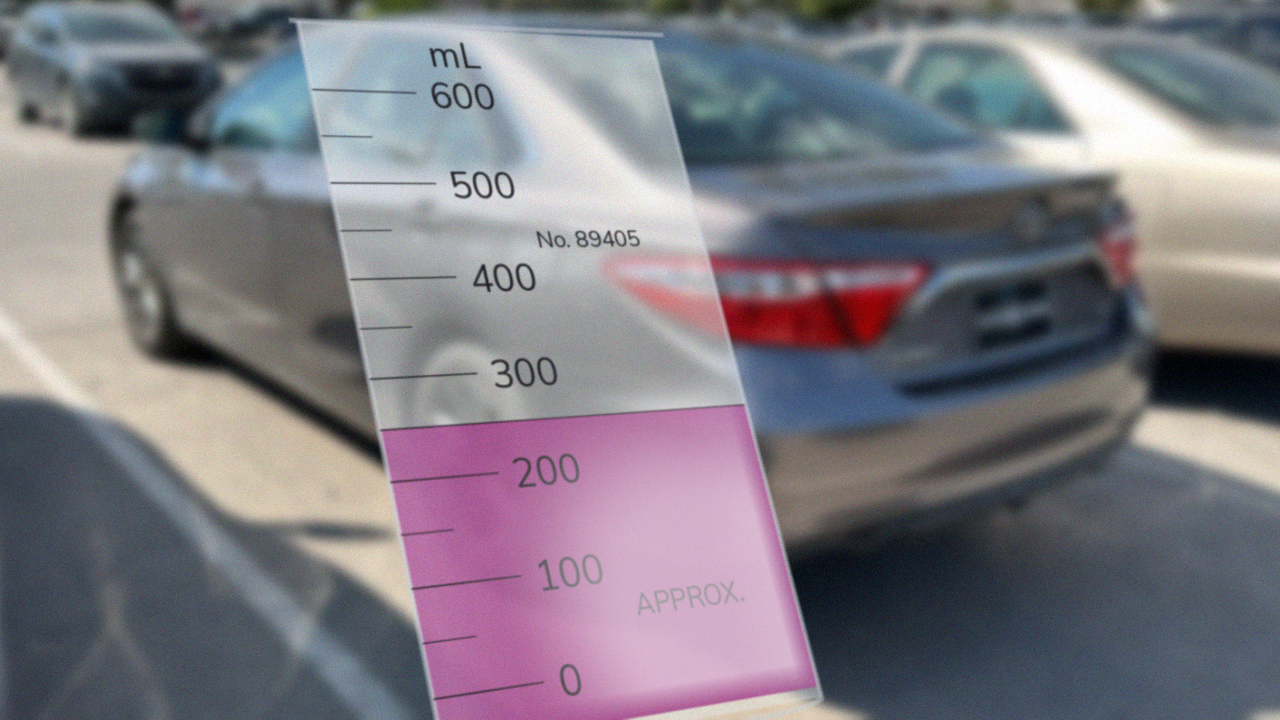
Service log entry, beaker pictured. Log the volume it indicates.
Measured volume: 250 mL
